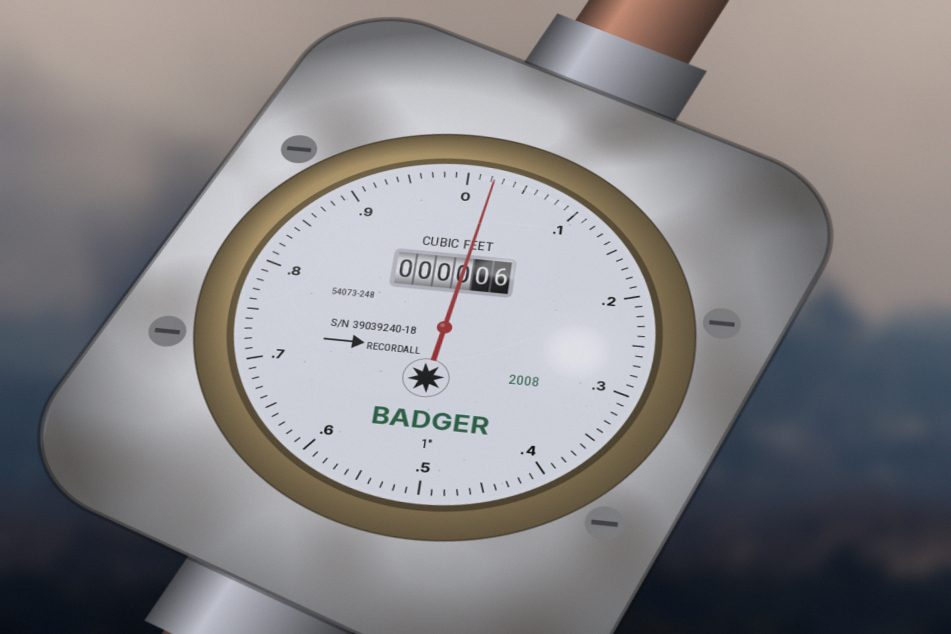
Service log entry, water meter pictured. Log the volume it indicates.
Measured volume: 6.02 ft³
